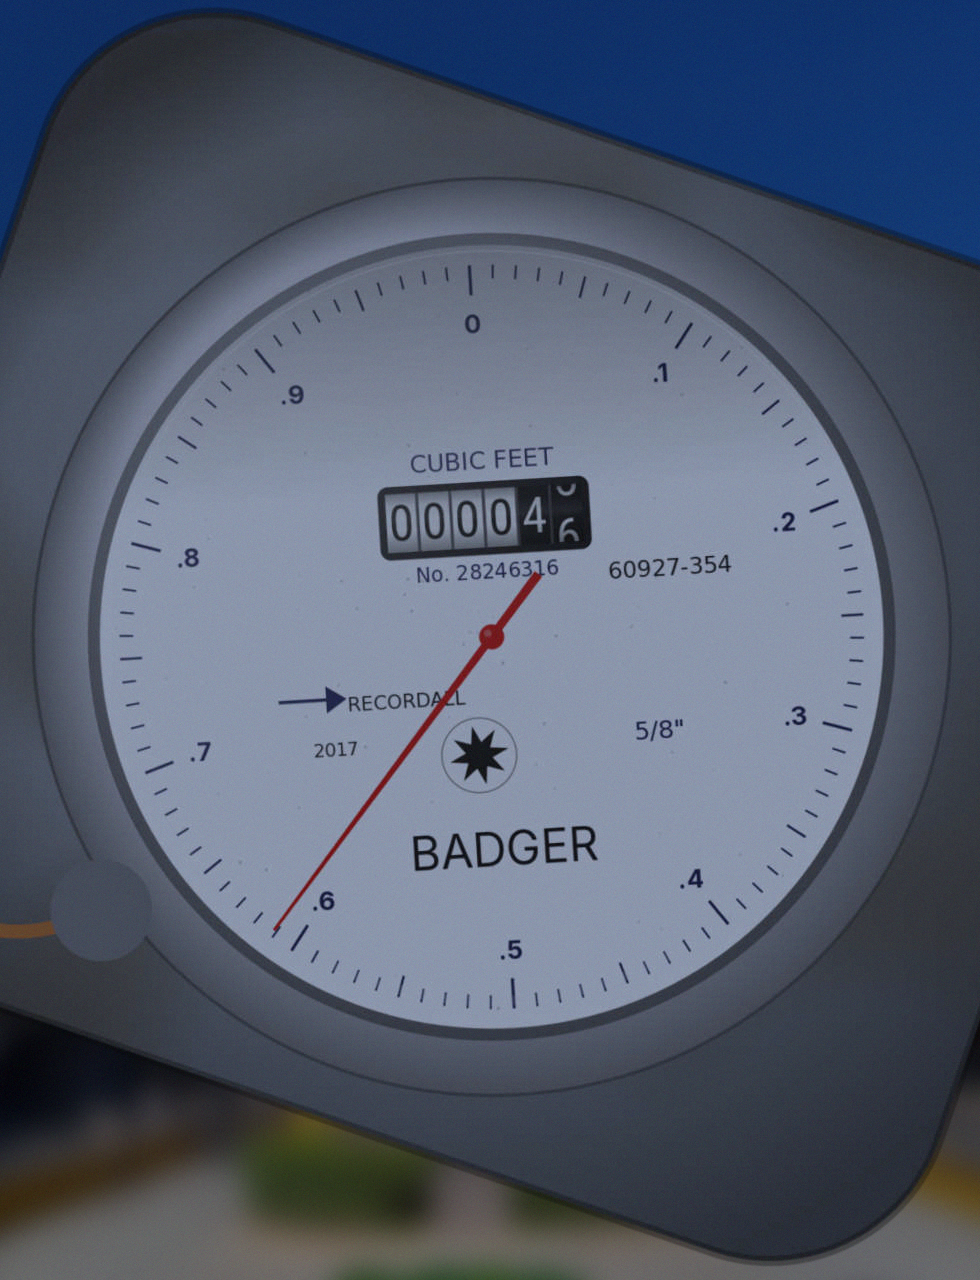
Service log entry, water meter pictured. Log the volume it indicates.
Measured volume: 45.61 ft³
